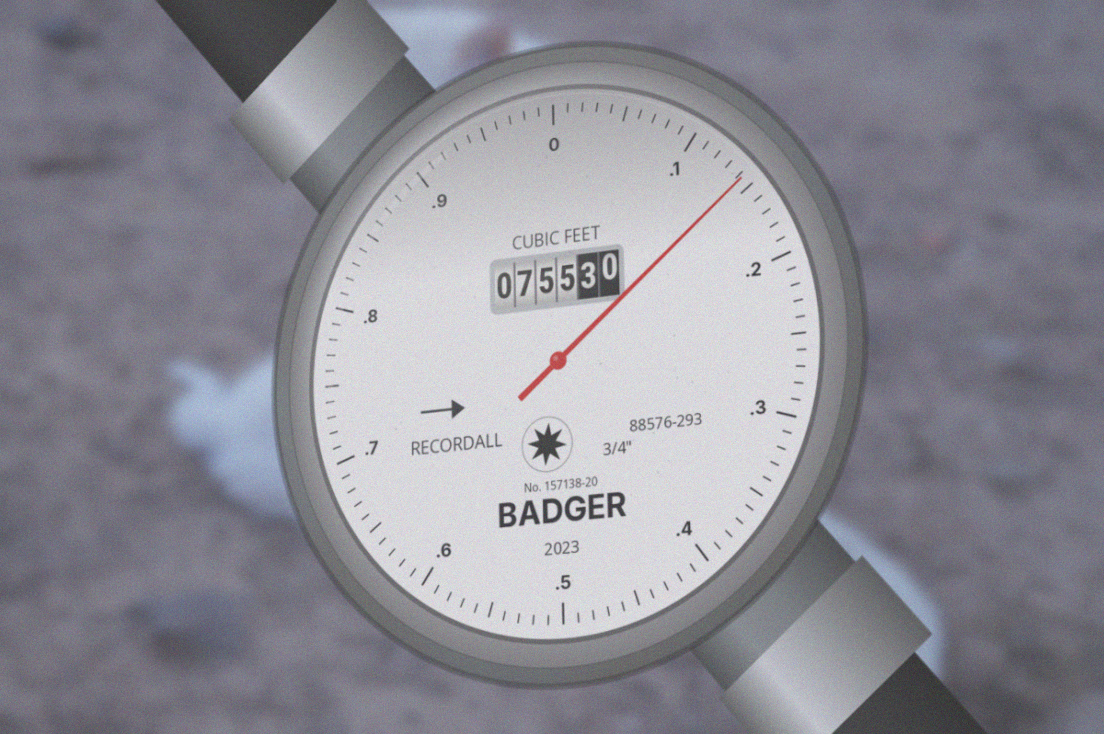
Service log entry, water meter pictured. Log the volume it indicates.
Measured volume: 75530.14 ft³
